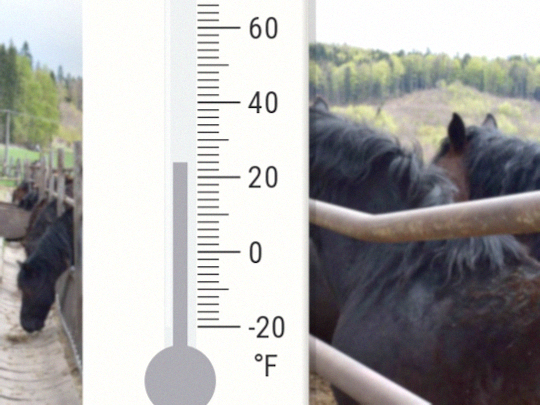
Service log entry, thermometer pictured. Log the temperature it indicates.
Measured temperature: 24 °F
